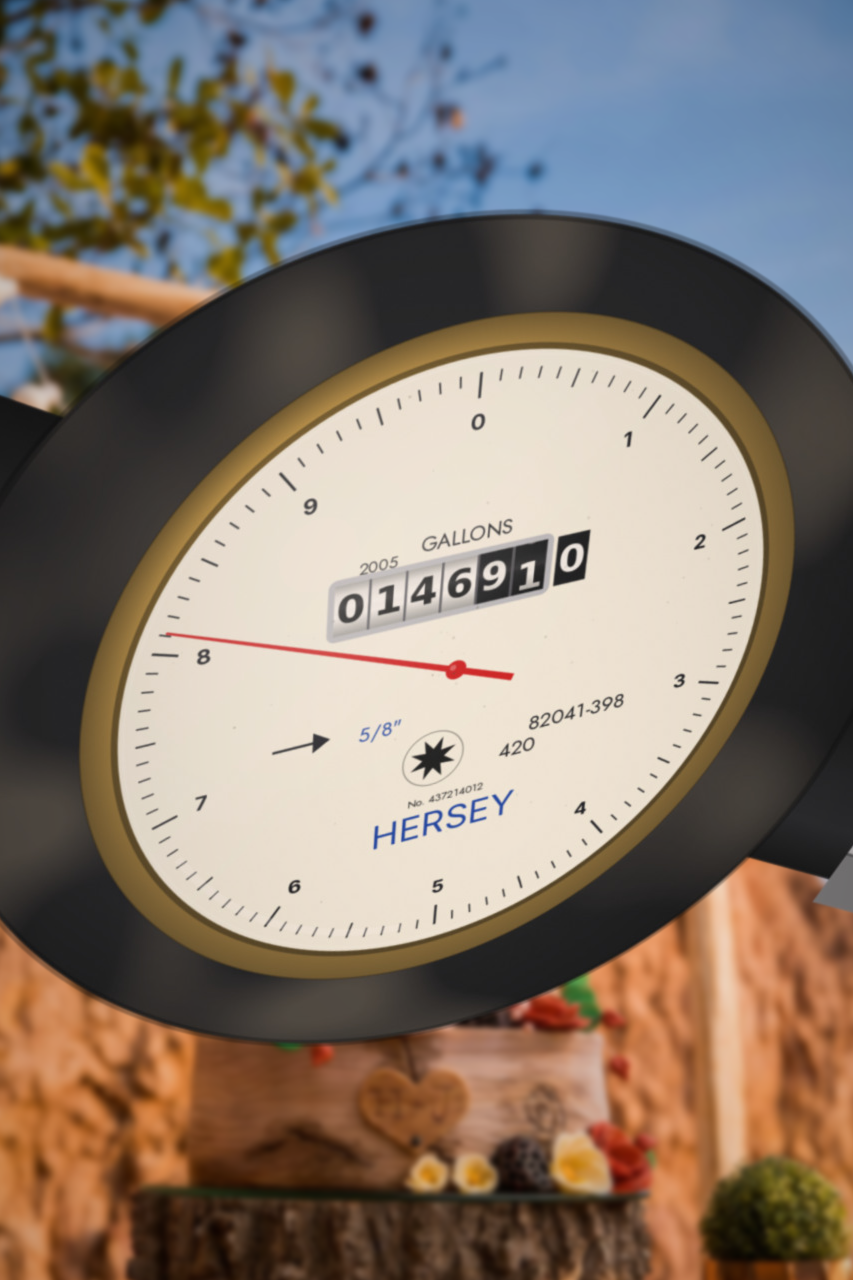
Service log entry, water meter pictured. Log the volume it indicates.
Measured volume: 146908.1 gal
